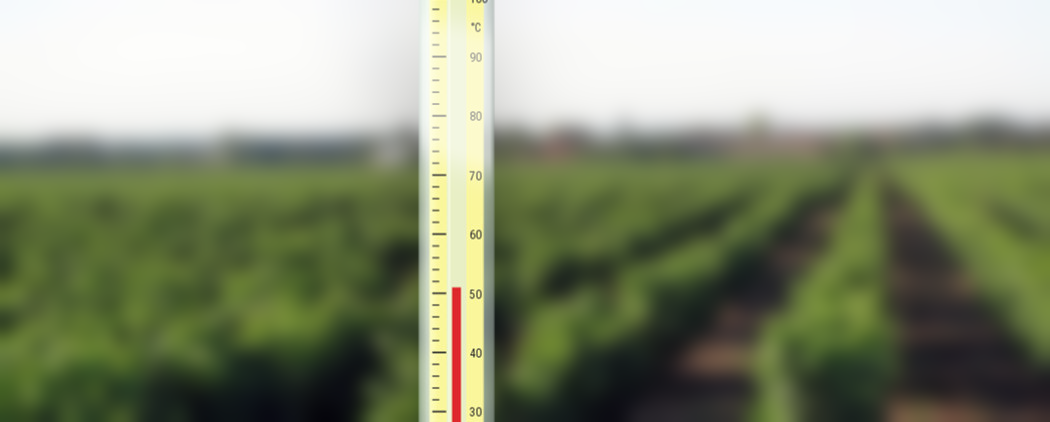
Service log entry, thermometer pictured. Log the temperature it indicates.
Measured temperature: 51 °C
